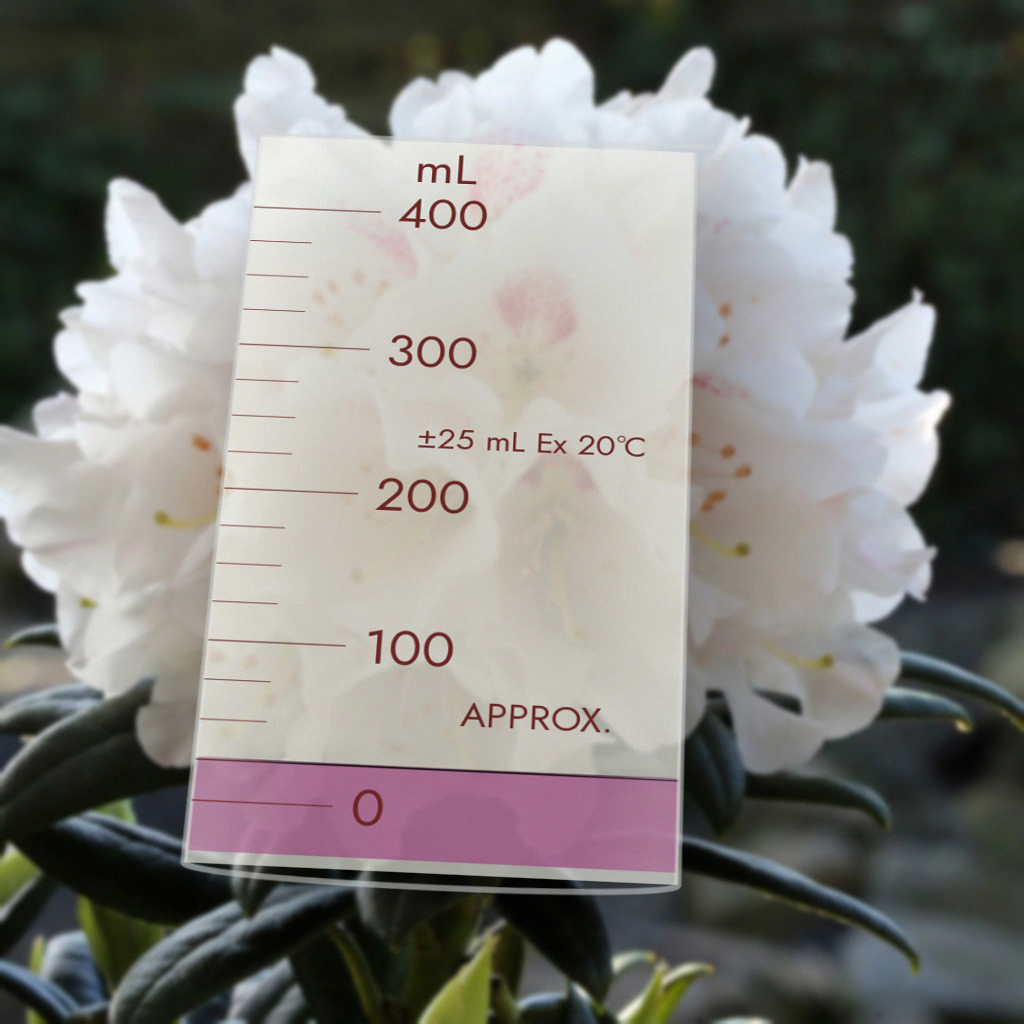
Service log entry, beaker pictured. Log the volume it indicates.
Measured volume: 25 mL
